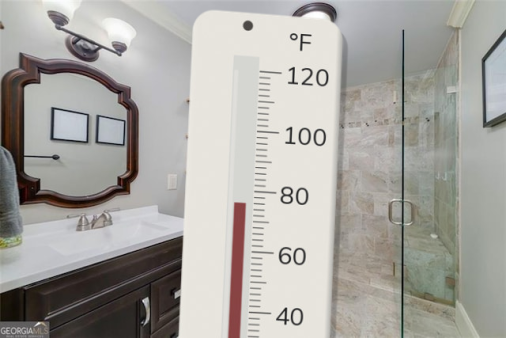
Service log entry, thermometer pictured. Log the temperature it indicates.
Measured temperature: 76 °F
